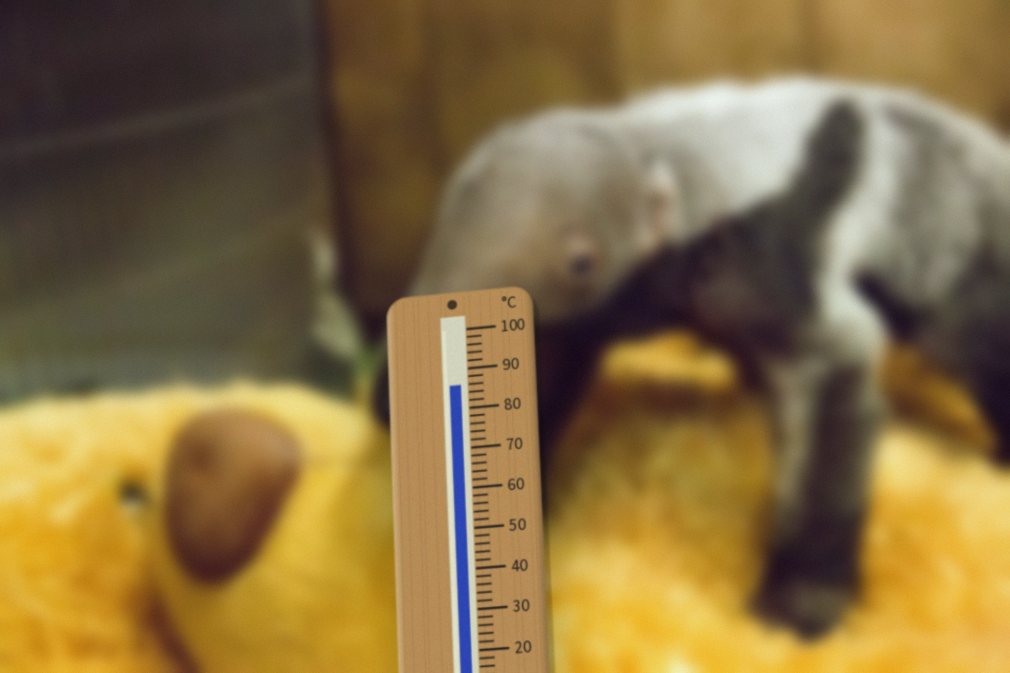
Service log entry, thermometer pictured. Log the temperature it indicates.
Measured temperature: 86 °C
